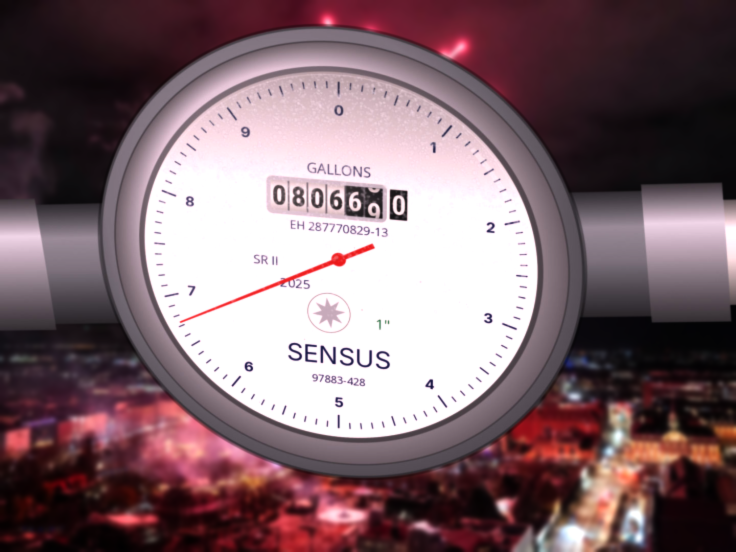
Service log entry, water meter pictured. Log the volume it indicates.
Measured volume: 806686.7 gal
